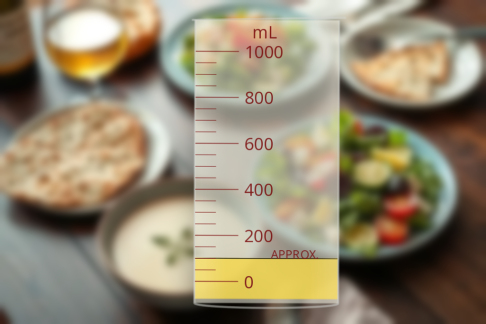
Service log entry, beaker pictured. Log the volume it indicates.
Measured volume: 100 mL
